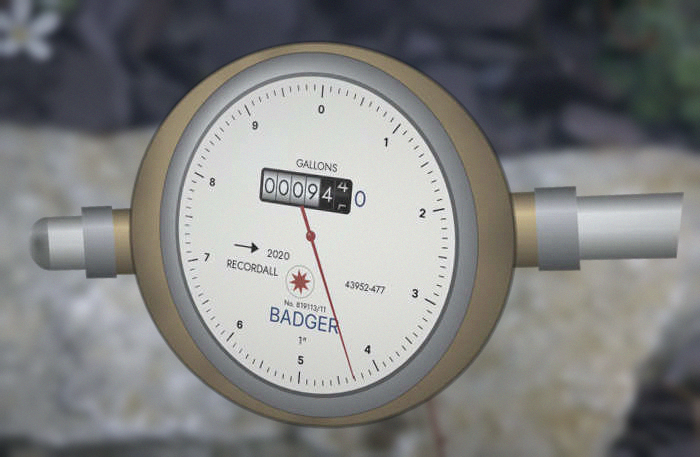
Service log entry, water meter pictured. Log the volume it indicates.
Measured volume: 9444.3 gal
